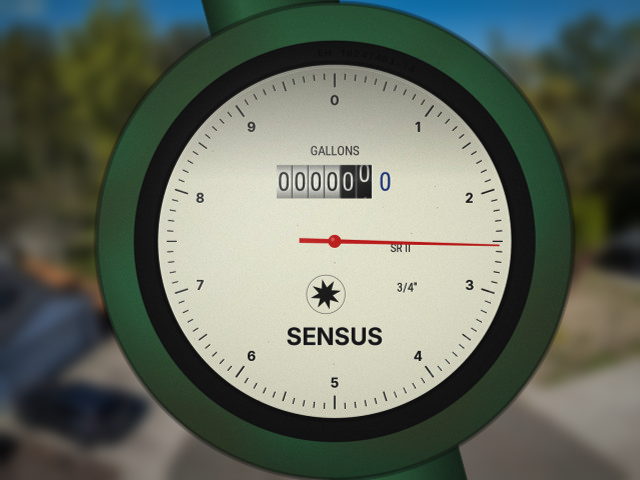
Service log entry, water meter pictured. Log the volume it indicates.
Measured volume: 2.5 gal
